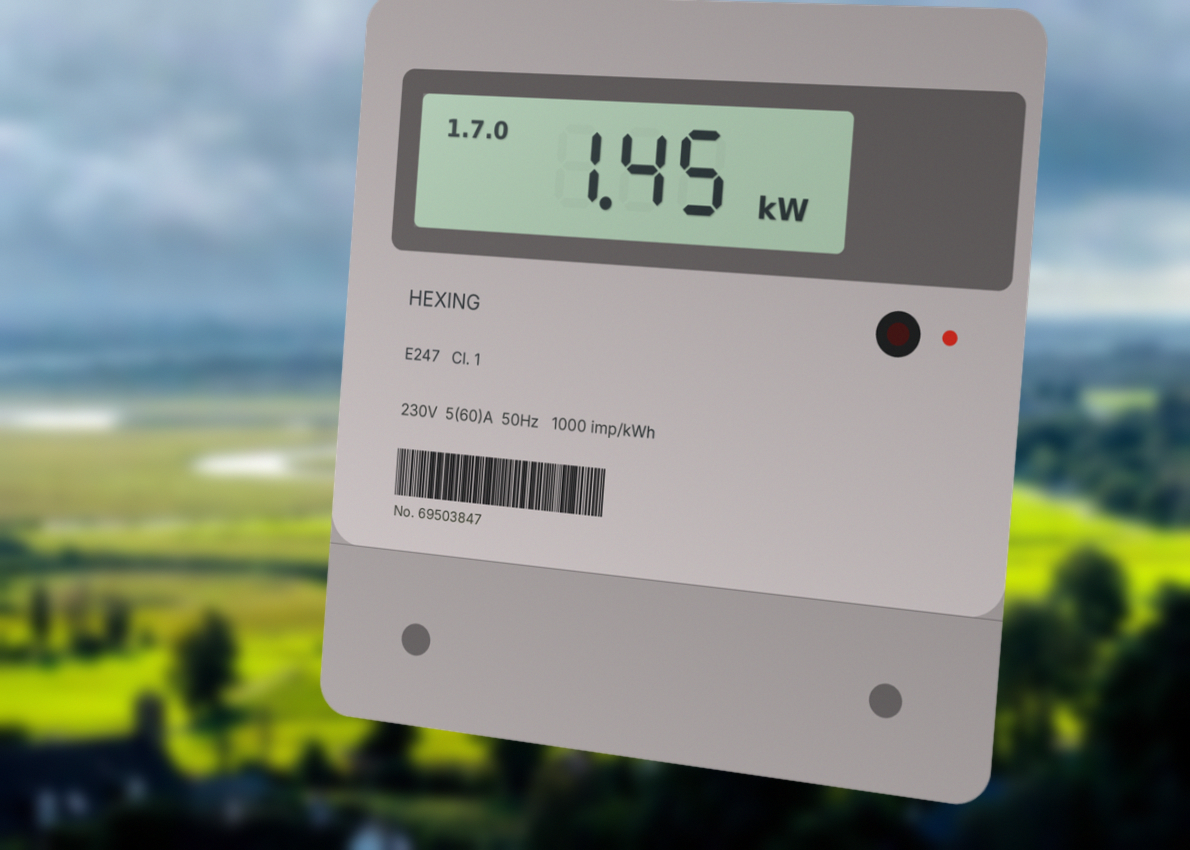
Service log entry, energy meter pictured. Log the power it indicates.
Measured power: 1.45 kW
